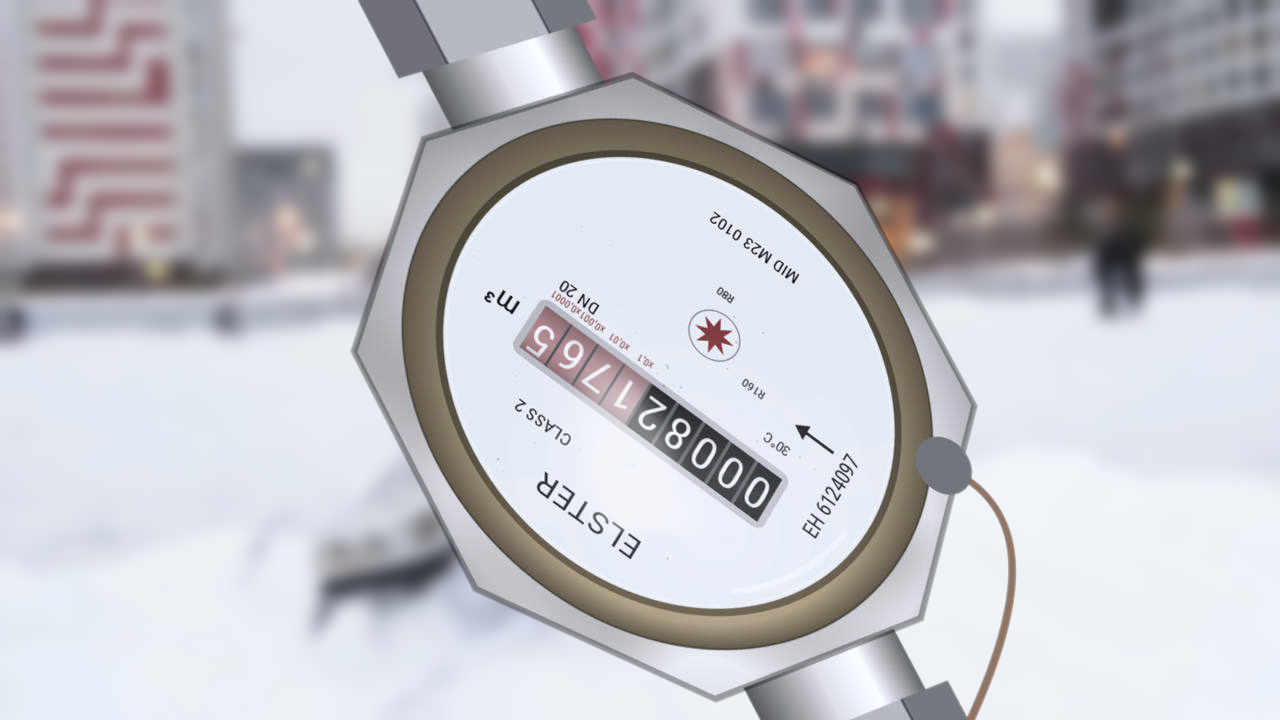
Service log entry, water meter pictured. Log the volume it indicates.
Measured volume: 82.1765 m³
